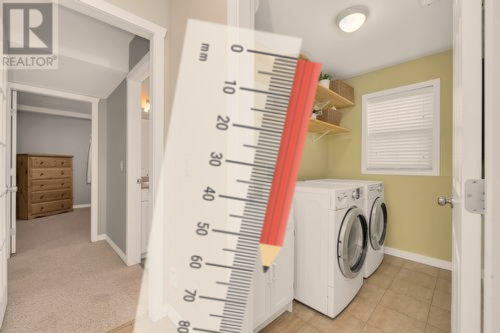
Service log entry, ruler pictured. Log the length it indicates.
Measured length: 60 mm
